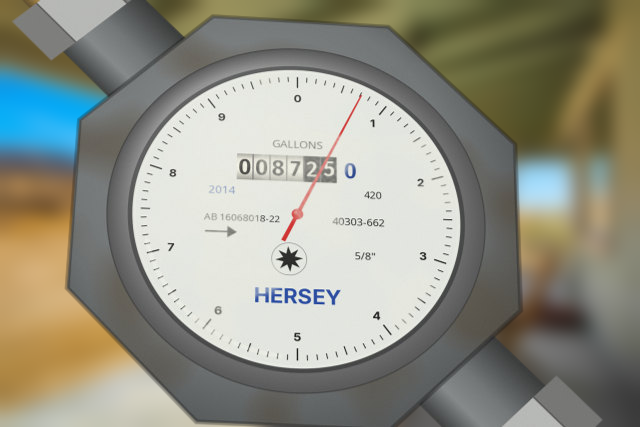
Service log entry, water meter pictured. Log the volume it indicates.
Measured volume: 87250.7 gal
